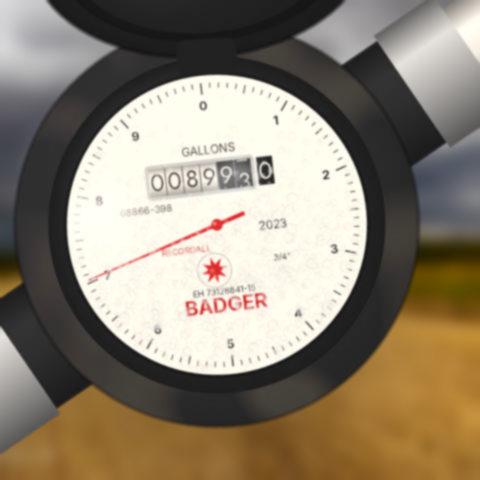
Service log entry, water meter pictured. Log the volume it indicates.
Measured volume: 89927.0 gal
